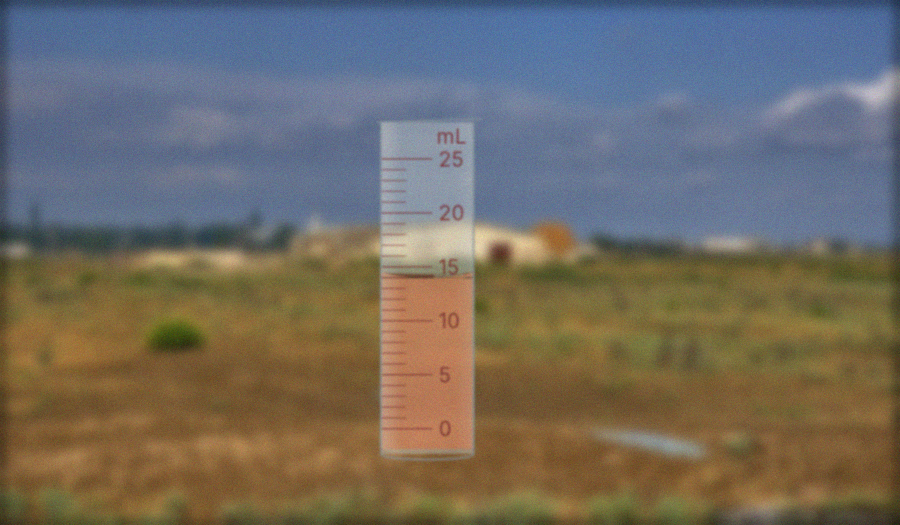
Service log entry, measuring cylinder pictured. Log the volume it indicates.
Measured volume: 14 mL
